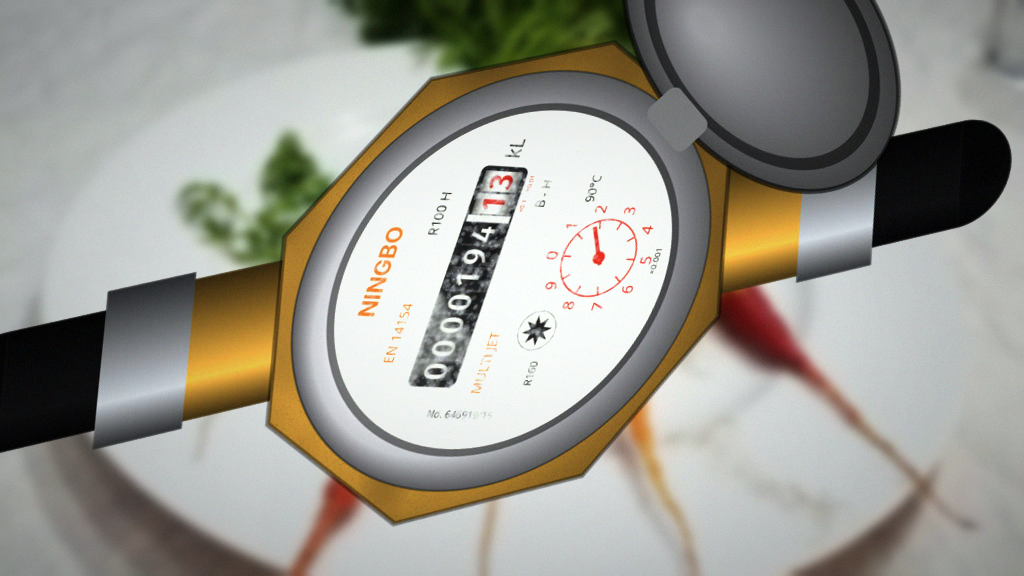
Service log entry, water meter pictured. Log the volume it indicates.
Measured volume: 194.131 kL
